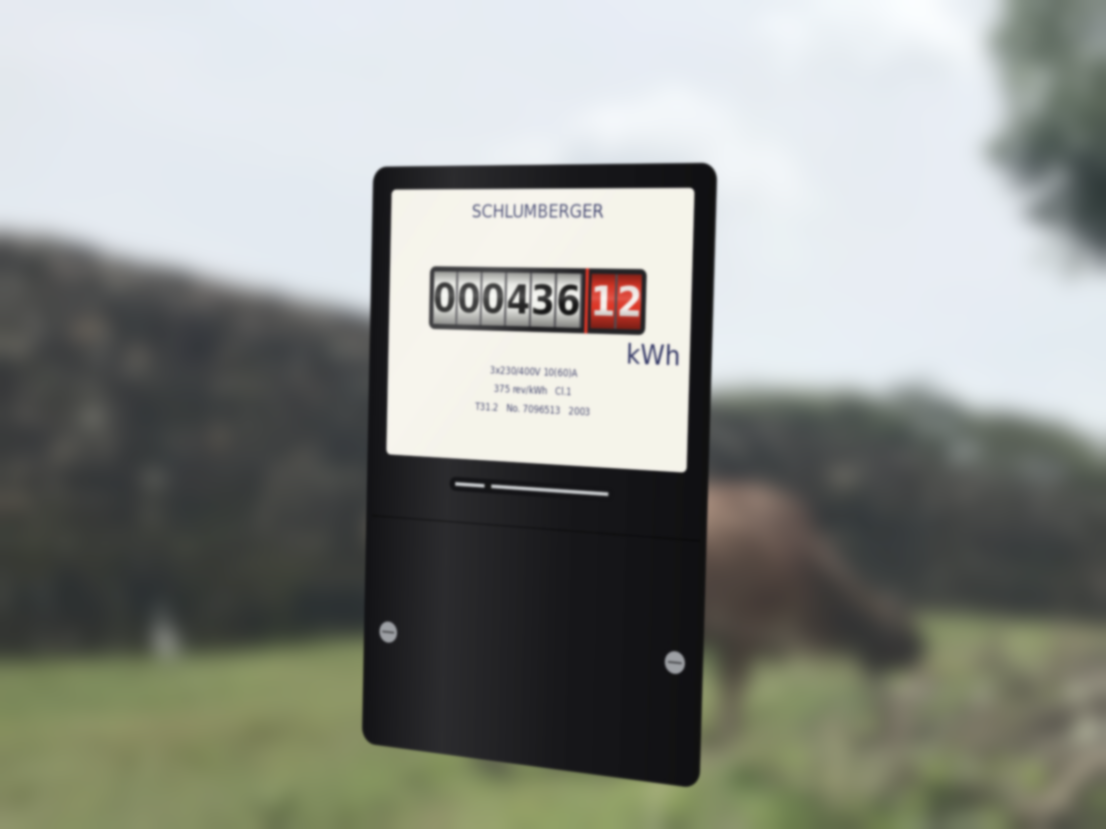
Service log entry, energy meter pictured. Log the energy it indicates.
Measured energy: 436.12 kWh
